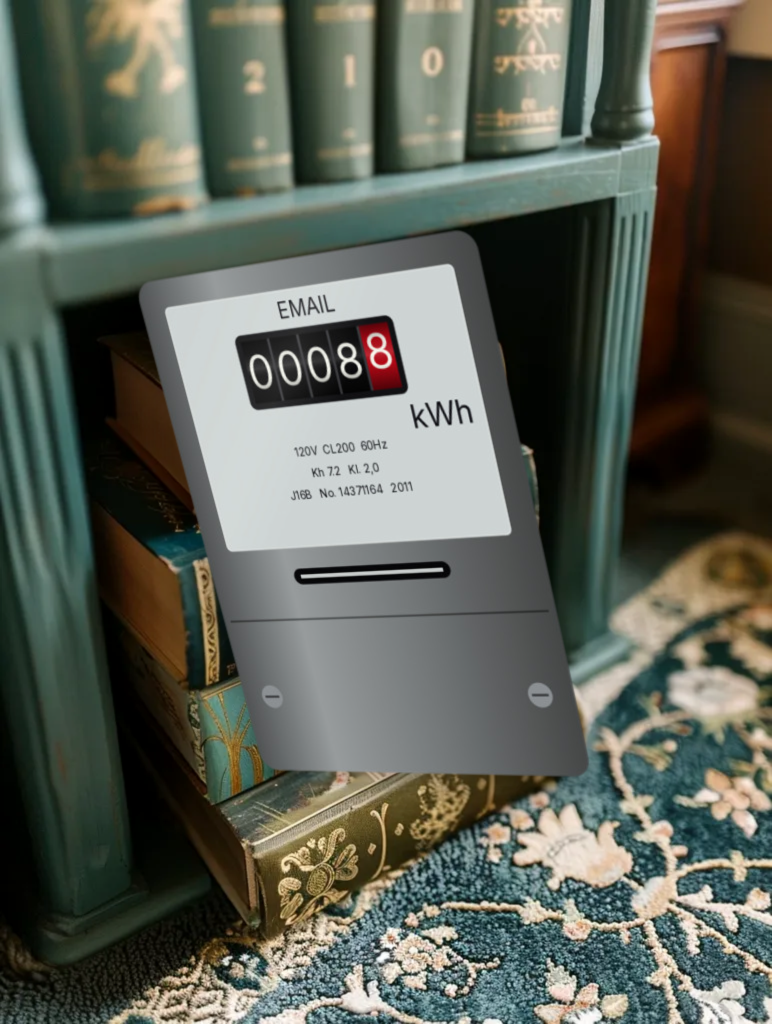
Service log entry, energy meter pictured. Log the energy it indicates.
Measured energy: 8.8 kWh
